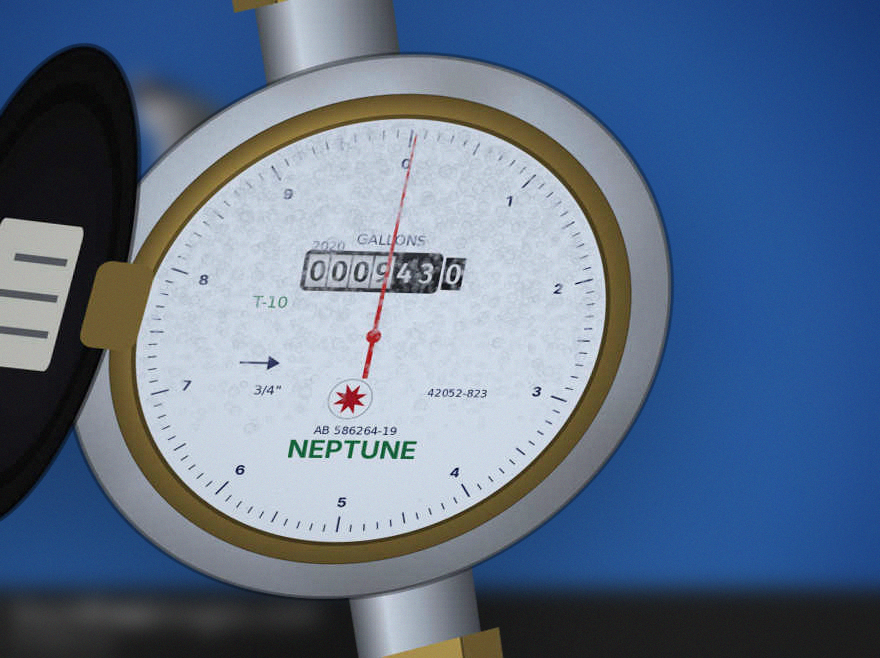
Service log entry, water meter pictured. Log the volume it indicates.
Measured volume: 9430.0 gal
